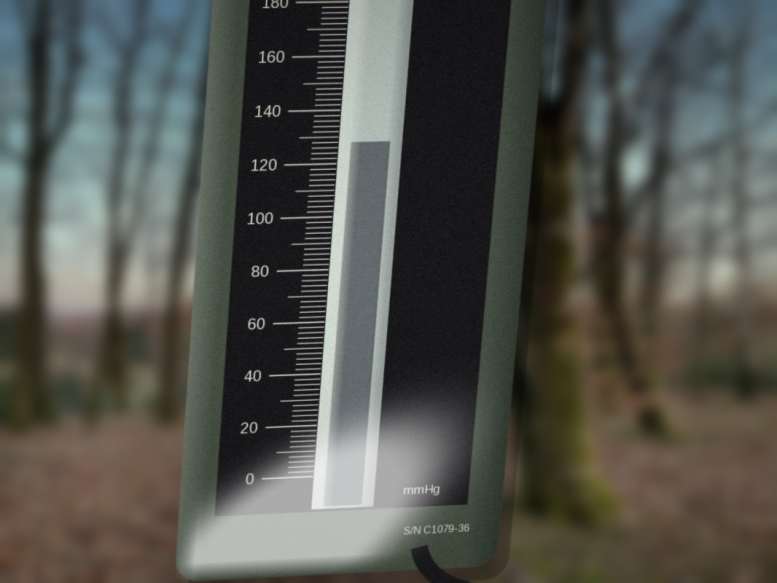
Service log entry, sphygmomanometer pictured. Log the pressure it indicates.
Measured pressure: 128 mmHg
